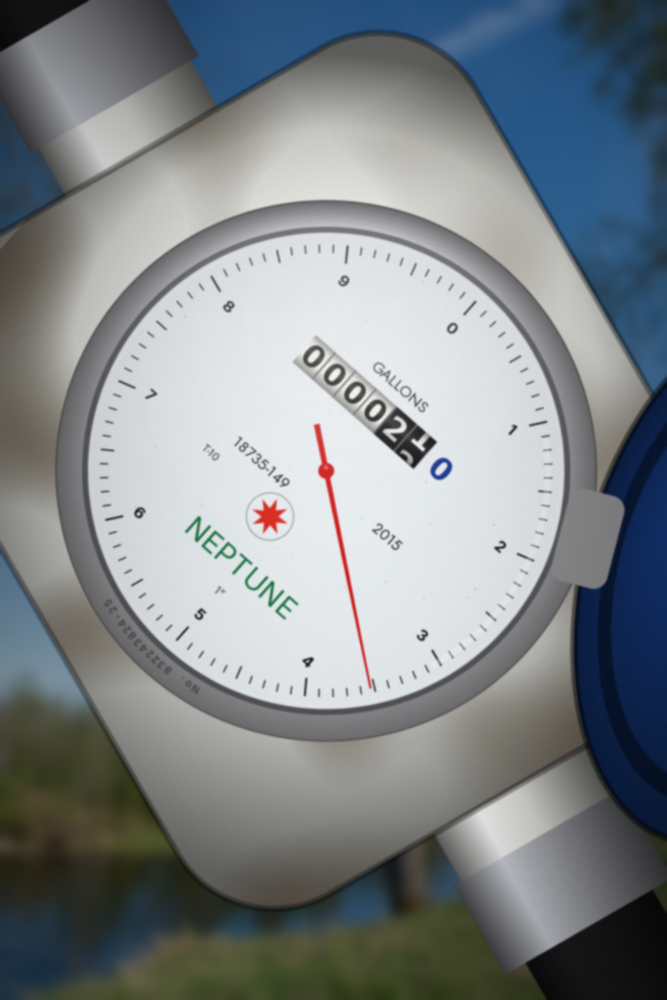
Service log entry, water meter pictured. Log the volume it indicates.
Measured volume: 213.5 gal
